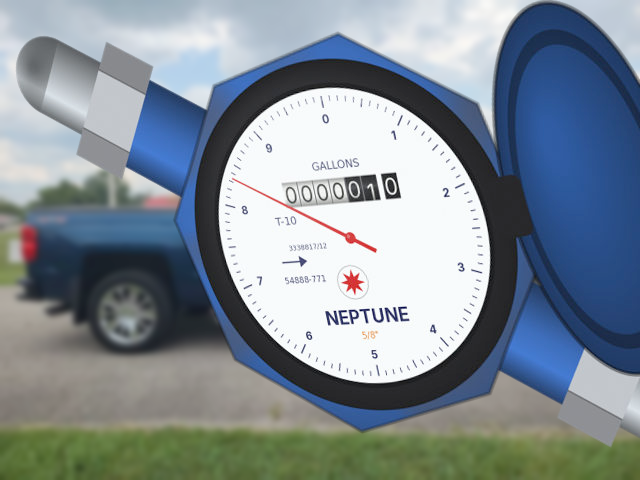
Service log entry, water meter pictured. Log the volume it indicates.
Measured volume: 8.3 gal
